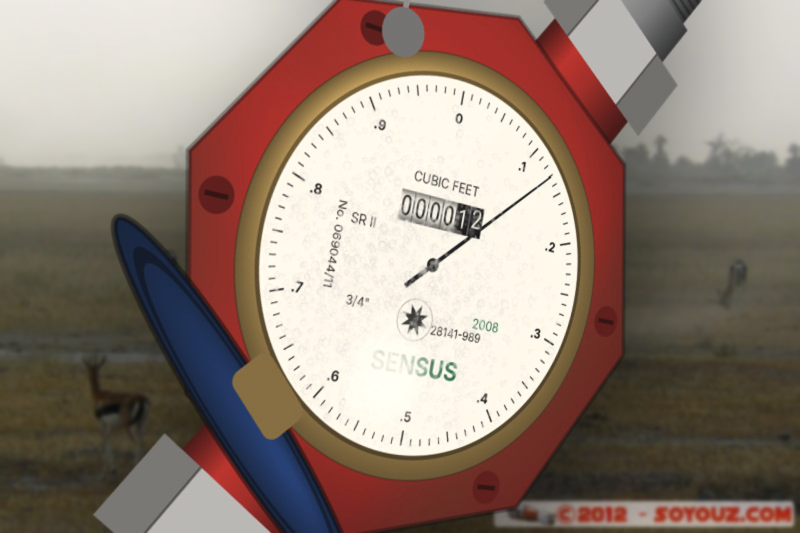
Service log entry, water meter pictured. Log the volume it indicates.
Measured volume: 12.13 ft³
